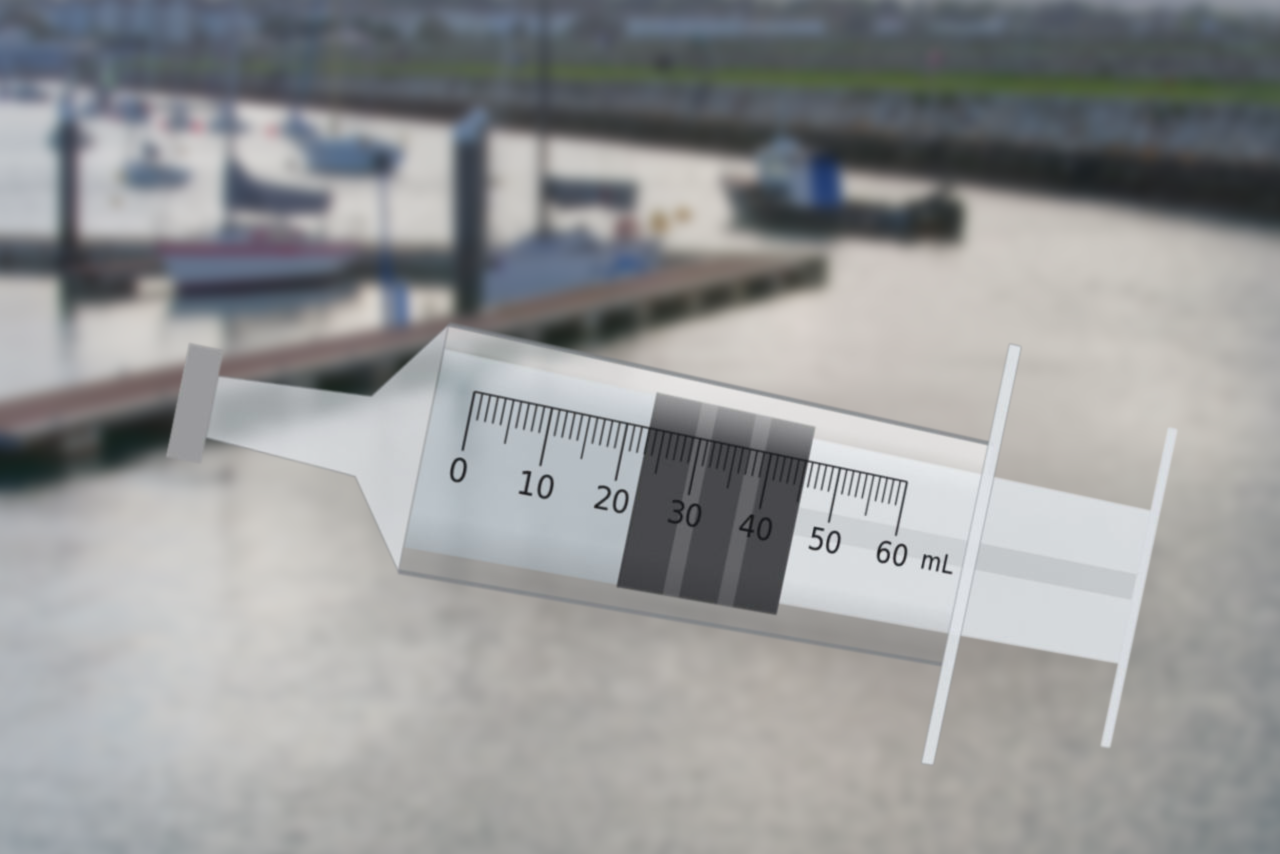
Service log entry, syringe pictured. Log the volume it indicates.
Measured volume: 23 mL
